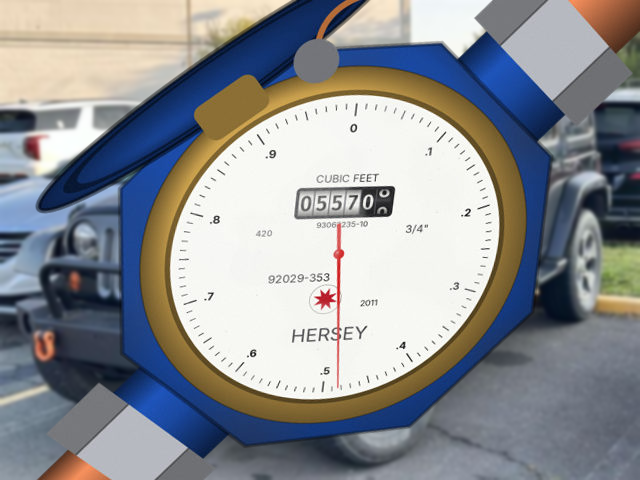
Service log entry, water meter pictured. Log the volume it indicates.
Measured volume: 55708.48 ft³
